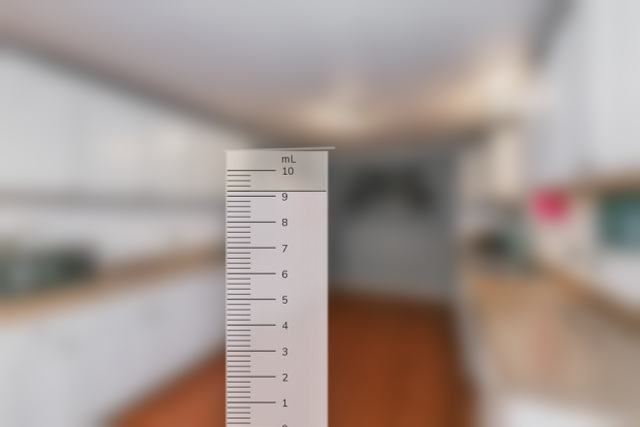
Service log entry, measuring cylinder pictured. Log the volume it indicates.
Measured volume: 9.2 mL
